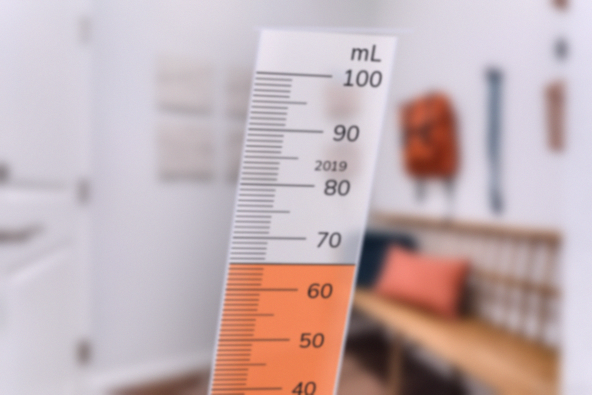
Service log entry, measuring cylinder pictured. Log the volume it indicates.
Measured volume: 65 mL
